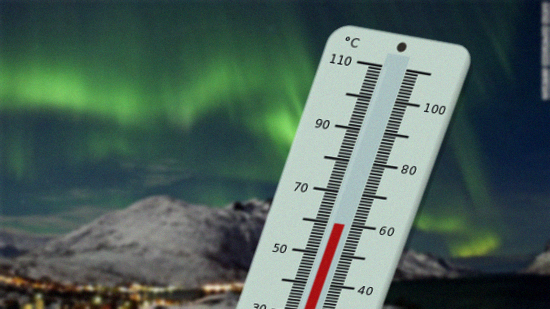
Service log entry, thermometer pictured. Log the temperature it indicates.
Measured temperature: 60 °C
